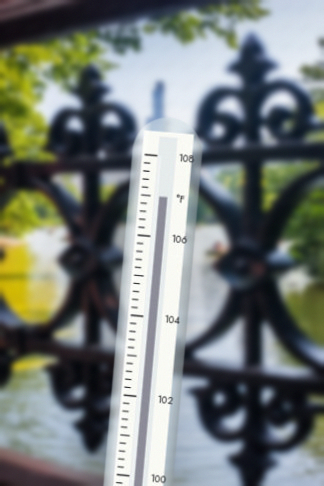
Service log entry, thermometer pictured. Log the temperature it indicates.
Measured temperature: 107 °F
